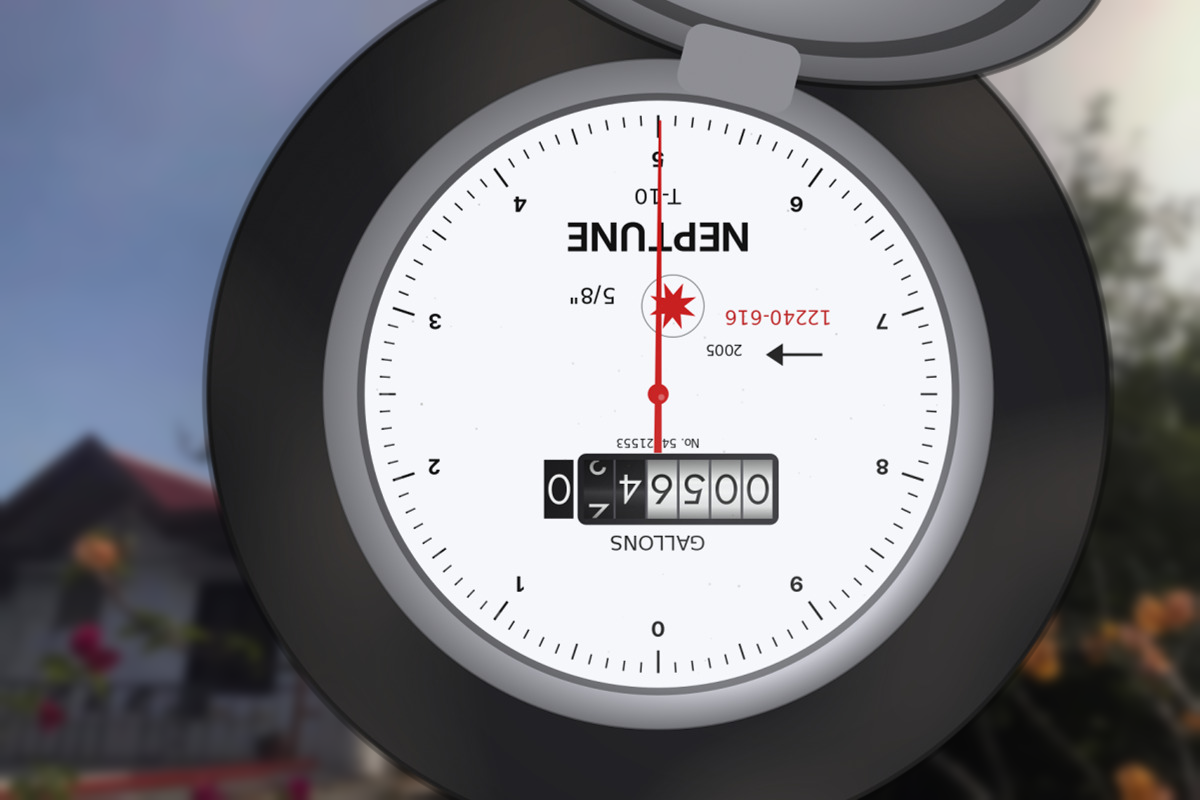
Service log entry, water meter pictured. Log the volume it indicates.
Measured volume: 56425.0 gal
